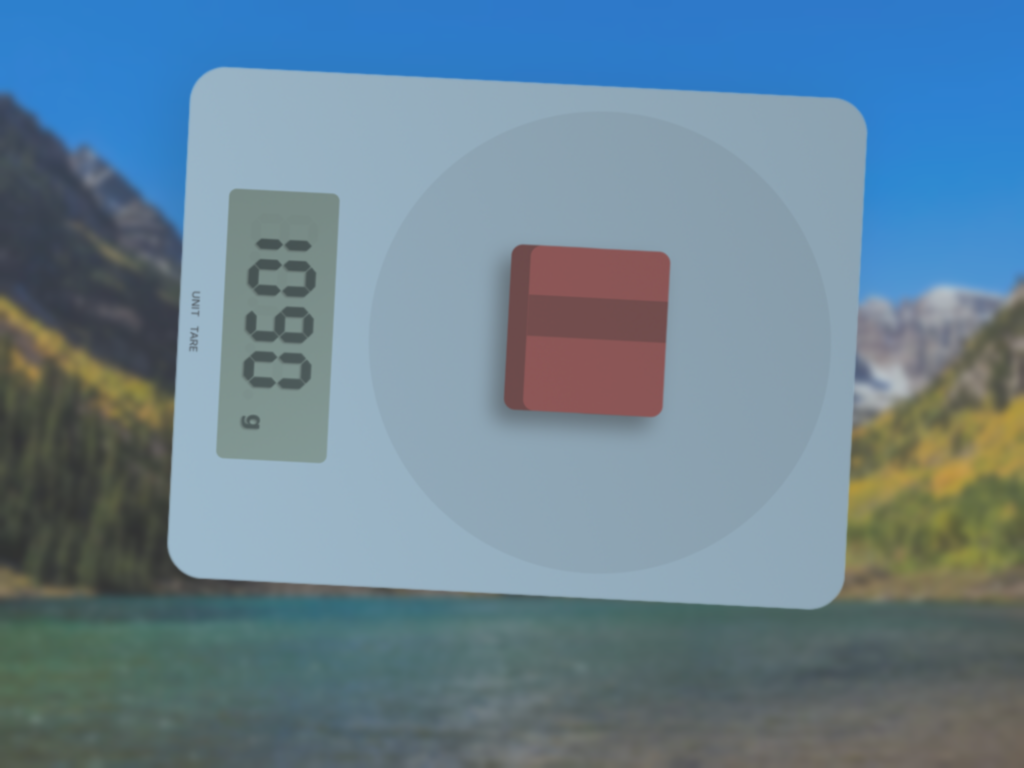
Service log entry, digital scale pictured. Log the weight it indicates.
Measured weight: 1090 g
